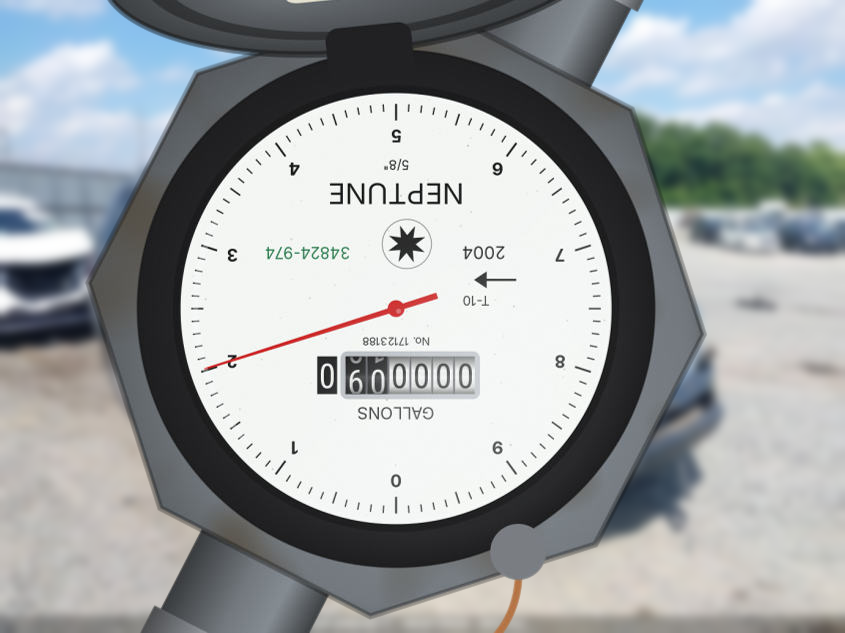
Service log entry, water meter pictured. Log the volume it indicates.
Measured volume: 92.0 gal
